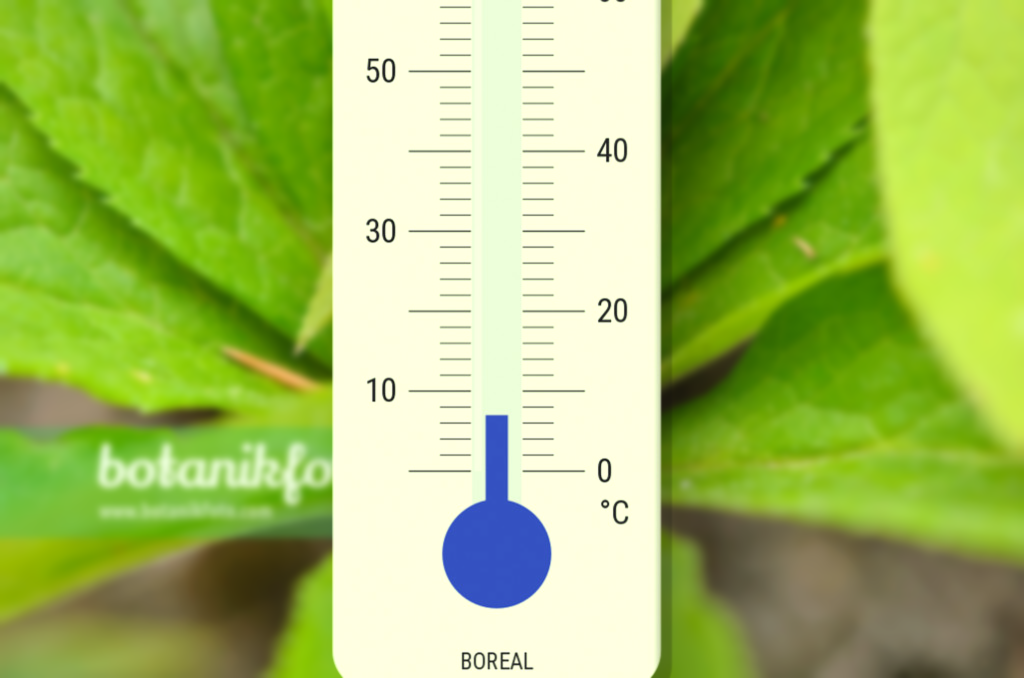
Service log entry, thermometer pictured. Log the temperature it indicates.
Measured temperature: 7 °C
